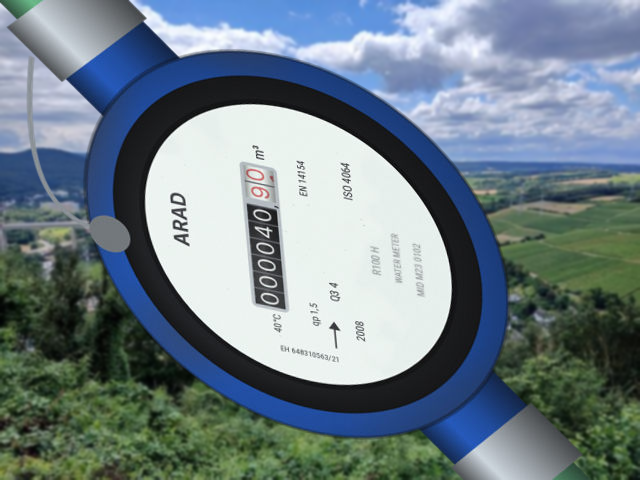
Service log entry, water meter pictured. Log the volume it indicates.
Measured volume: 40.90 m³
